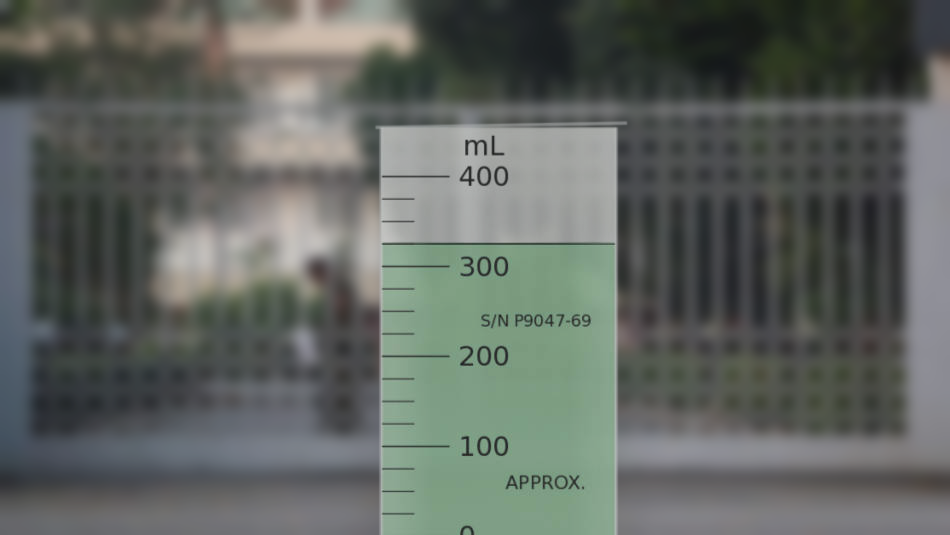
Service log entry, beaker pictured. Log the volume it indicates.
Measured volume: 325 mL
